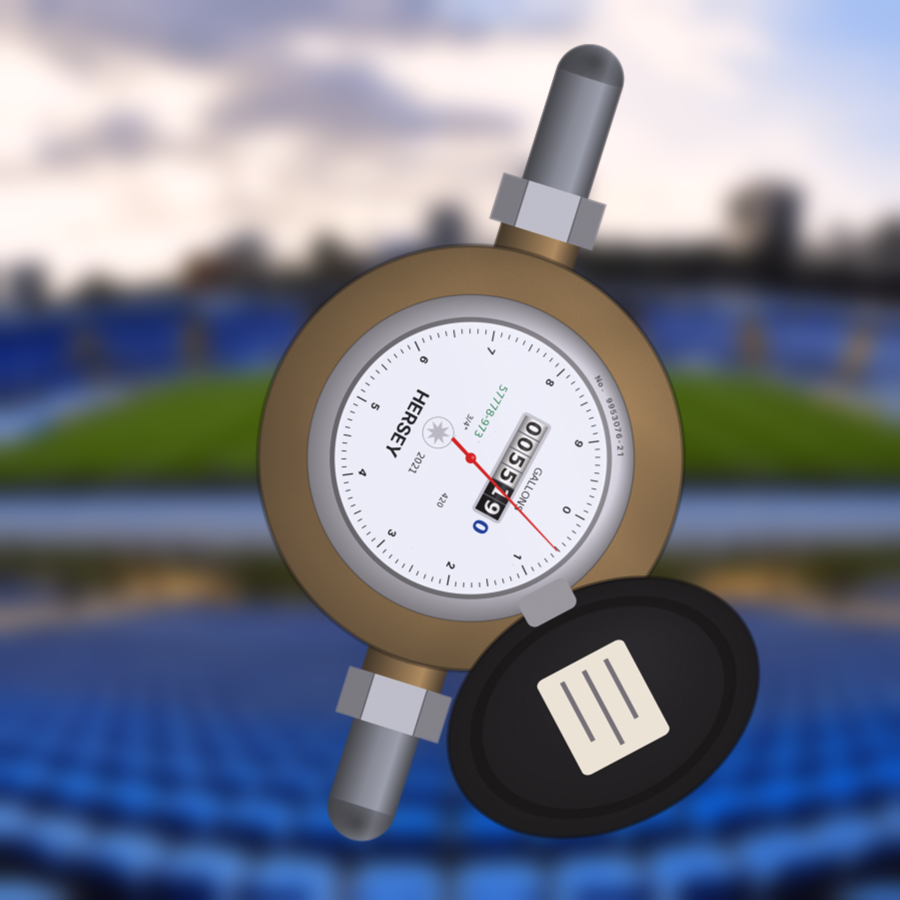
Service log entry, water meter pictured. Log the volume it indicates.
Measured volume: 55190.5 gal
